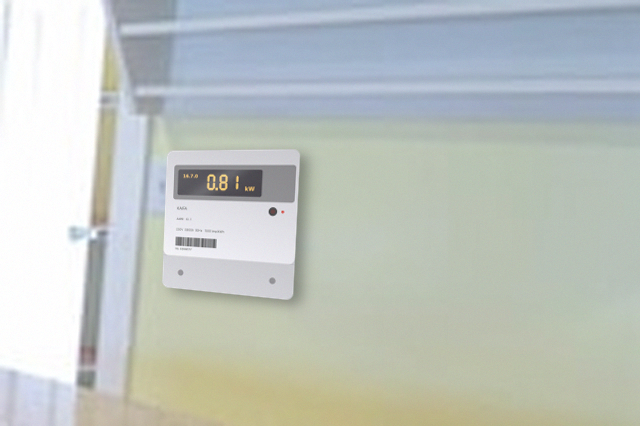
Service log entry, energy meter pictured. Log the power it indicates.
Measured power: 0.81 kW
